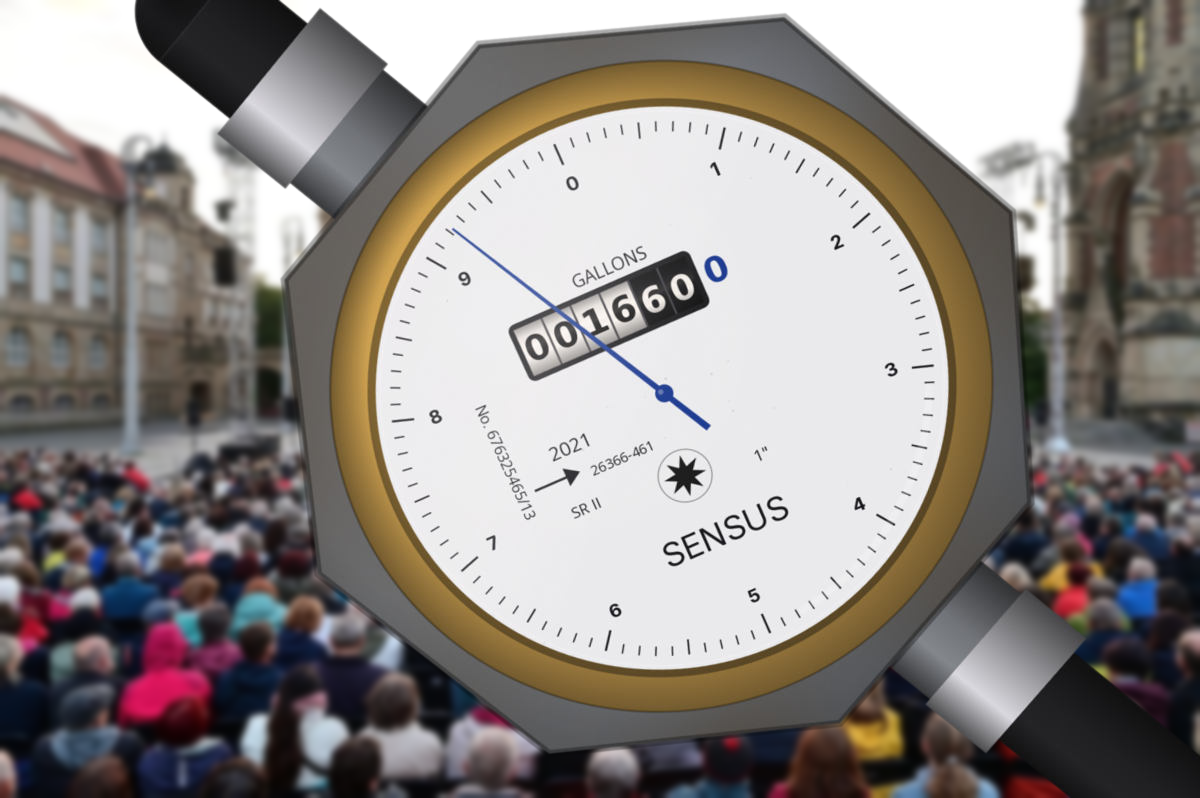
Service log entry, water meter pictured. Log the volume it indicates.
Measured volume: 16599.2 gal
